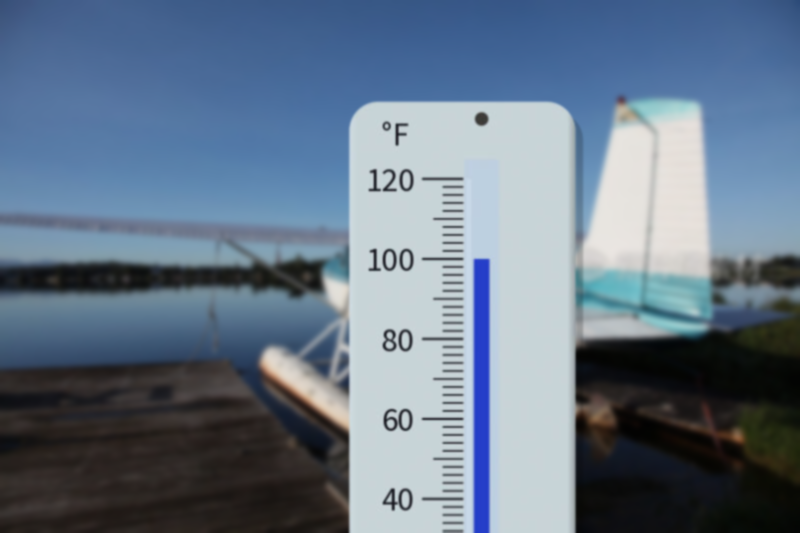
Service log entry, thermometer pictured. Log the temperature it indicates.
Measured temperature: 100 °F
